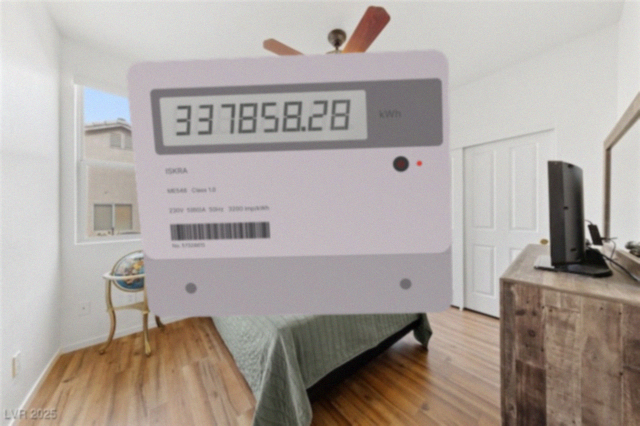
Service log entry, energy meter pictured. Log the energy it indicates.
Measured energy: 337858.28 kWh
